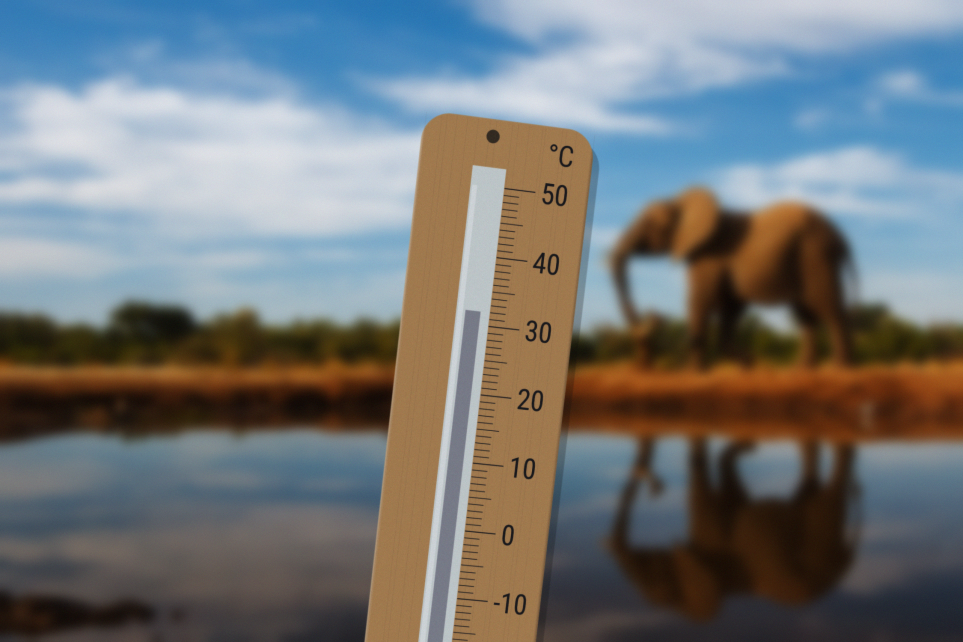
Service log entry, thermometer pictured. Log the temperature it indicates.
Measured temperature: 32 °C
